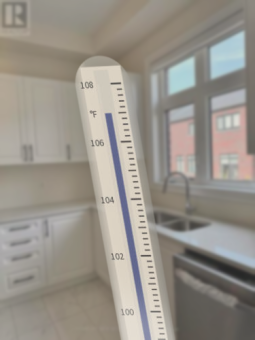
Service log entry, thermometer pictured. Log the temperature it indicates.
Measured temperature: 107 °F
